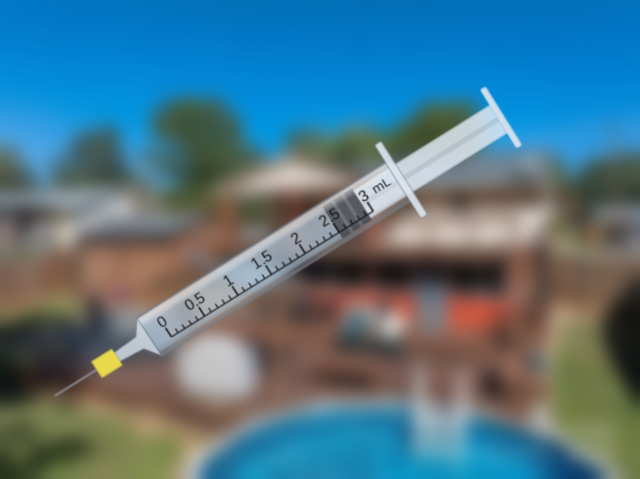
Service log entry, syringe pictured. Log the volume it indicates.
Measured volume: 2.5 mL
